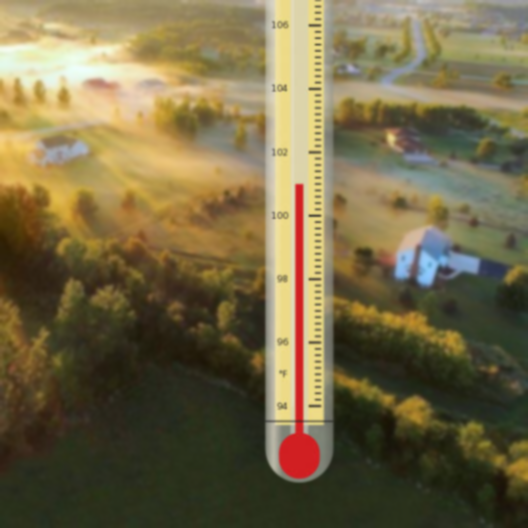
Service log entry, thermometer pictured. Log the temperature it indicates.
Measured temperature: 101 °F
